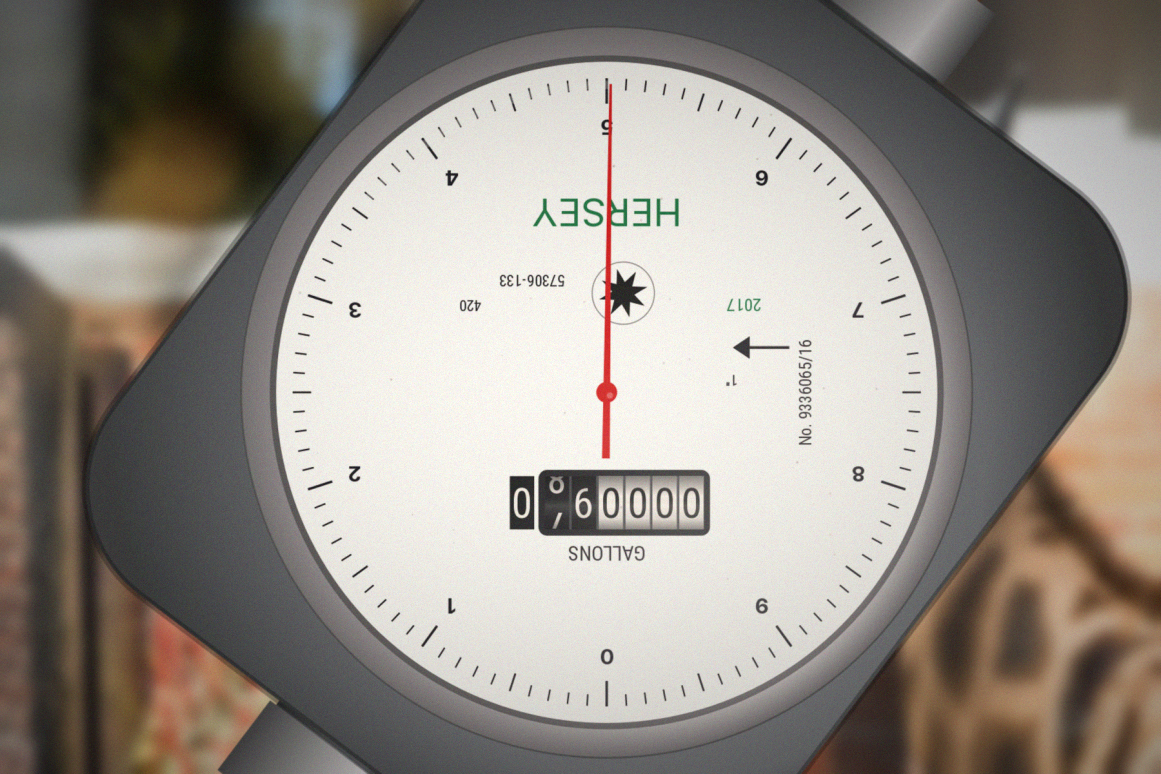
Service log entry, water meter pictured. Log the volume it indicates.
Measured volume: 975.0 gal
